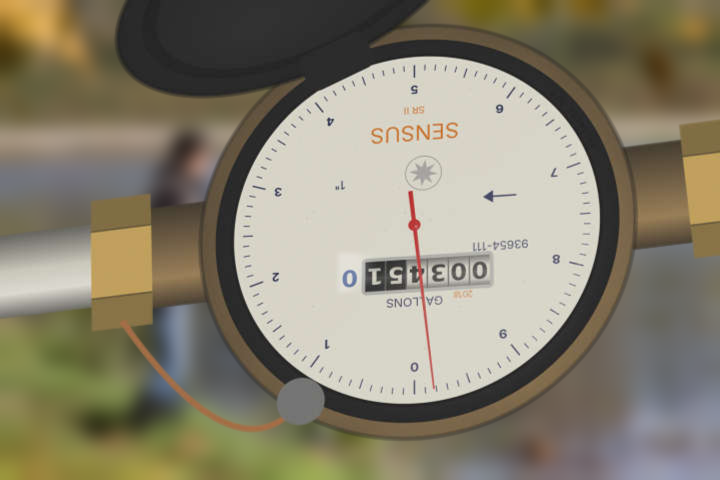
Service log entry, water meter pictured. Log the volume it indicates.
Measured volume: 34509.8 gal
